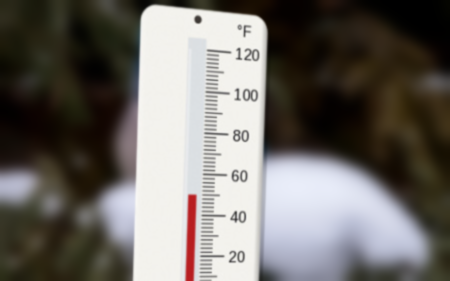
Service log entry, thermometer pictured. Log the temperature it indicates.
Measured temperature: 50 °F
